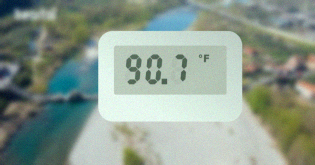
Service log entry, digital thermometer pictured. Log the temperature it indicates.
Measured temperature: 90.7 °F
